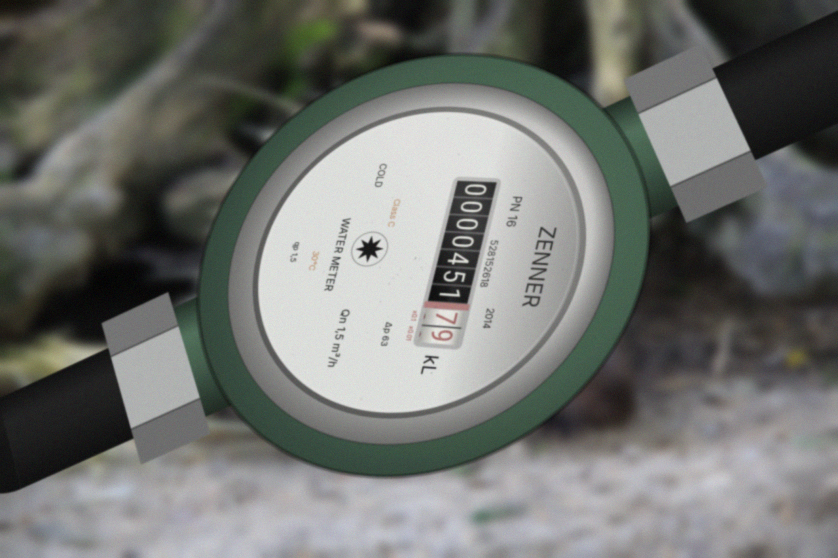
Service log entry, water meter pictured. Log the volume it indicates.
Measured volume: 451.79 kL
